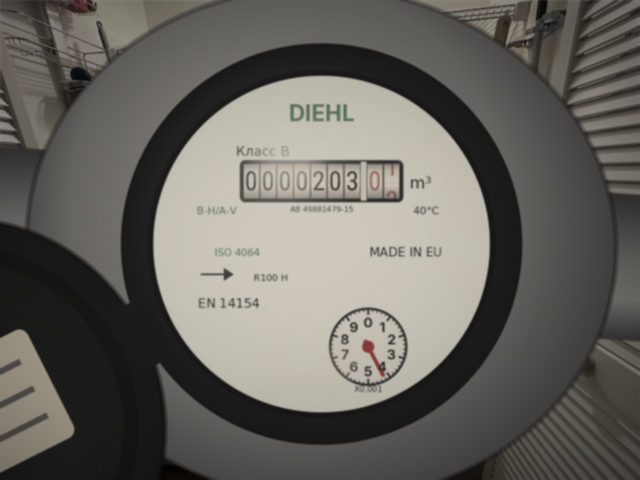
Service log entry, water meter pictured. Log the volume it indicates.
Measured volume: 203.014 m³
